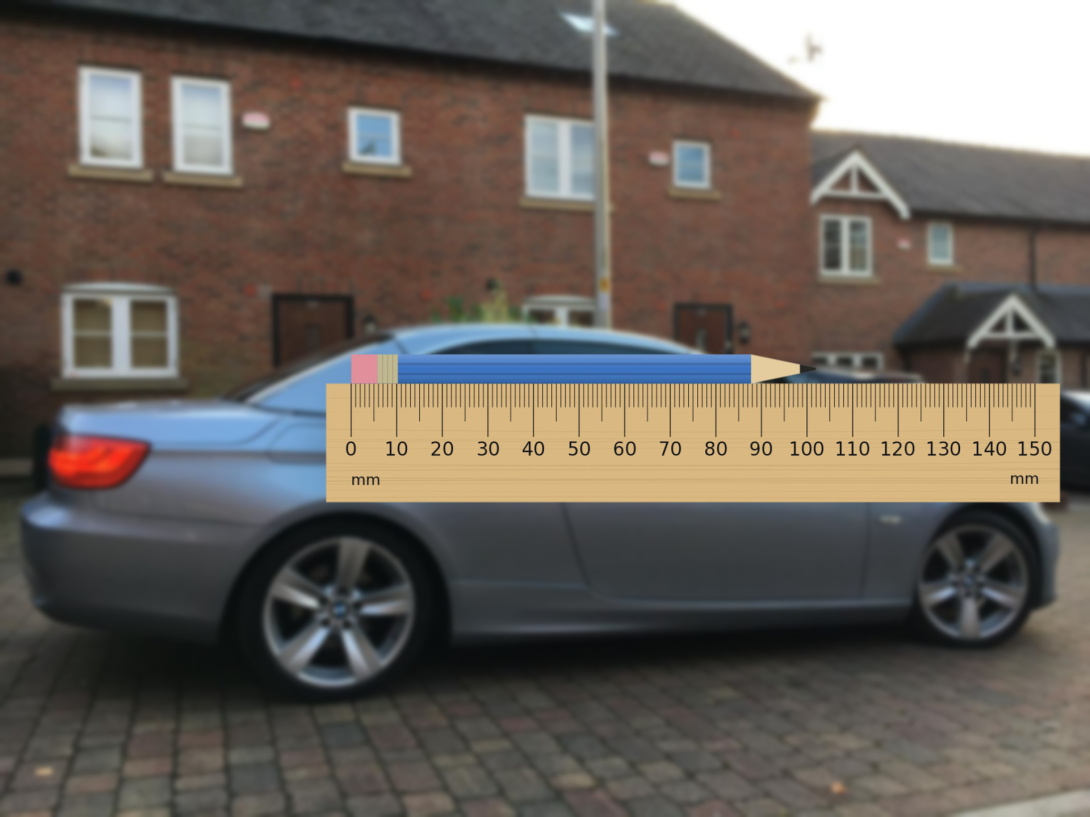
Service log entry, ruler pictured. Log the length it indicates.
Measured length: 102 mm
